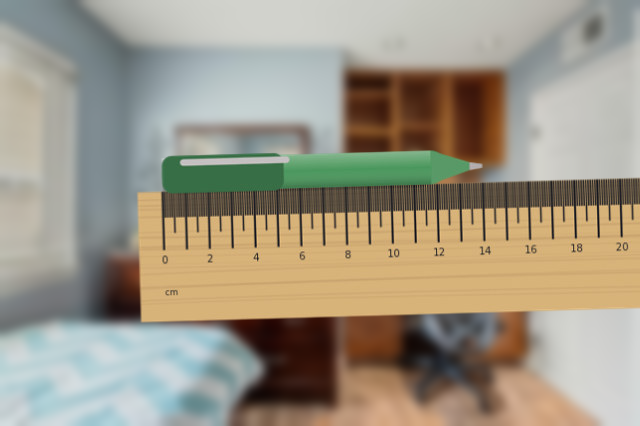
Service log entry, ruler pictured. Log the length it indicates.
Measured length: 14 cm
